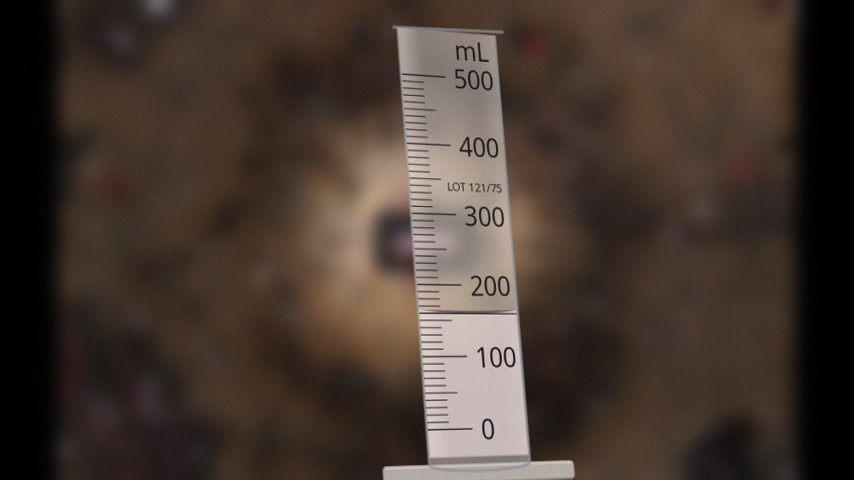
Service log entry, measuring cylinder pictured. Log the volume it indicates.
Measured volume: 160 mL
